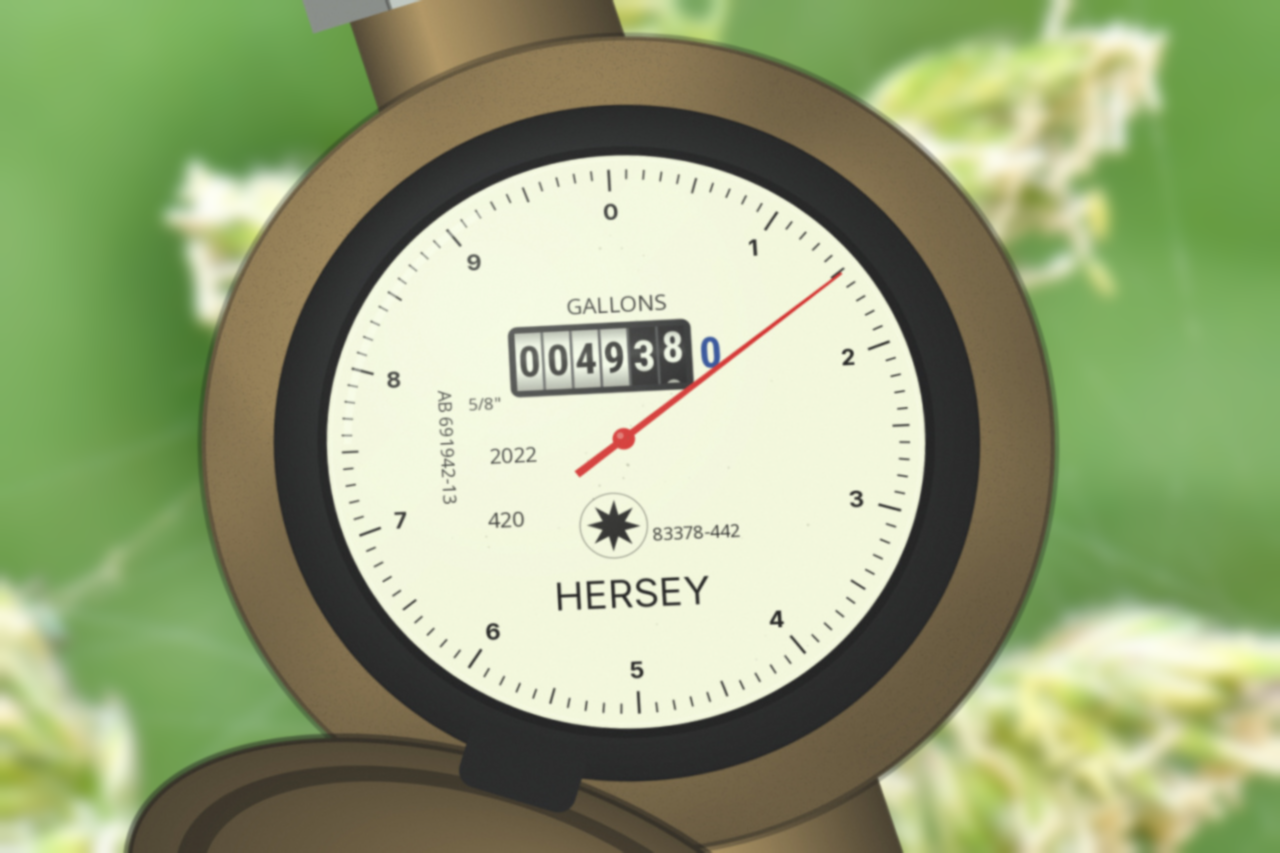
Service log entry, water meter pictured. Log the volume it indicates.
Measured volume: 49381.5 gal
